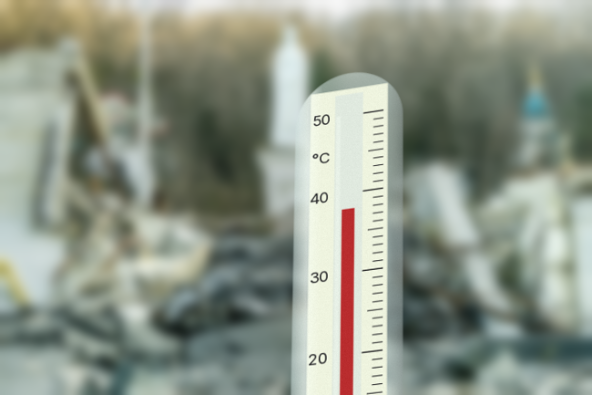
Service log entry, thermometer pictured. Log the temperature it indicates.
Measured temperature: 38 °C
